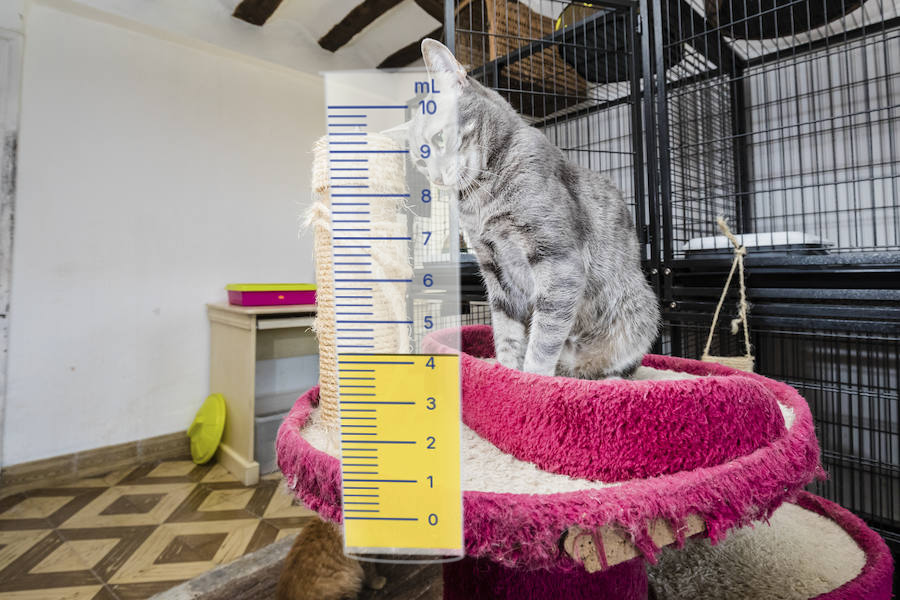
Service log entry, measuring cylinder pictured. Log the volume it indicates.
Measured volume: 4.2 mL
